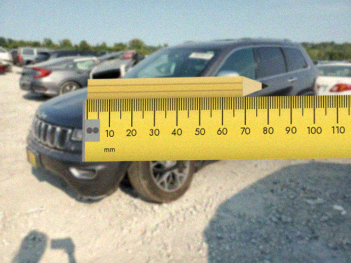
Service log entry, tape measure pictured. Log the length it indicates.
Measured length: 80 mm
